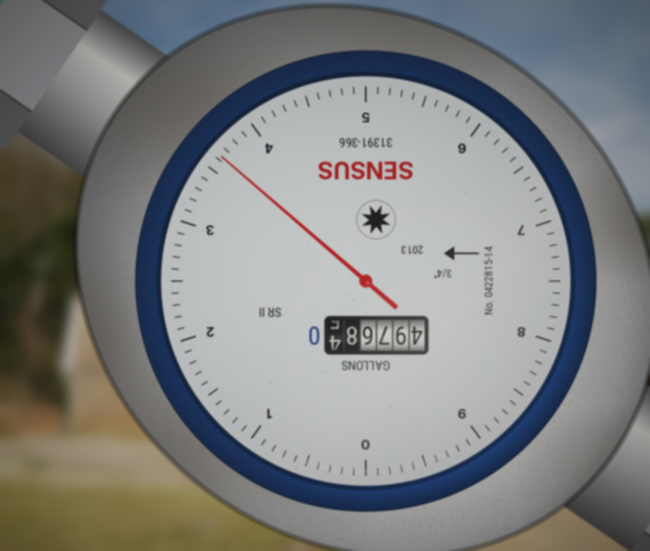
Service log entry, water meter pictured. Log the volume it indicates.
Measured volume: 4976843.6 gal
